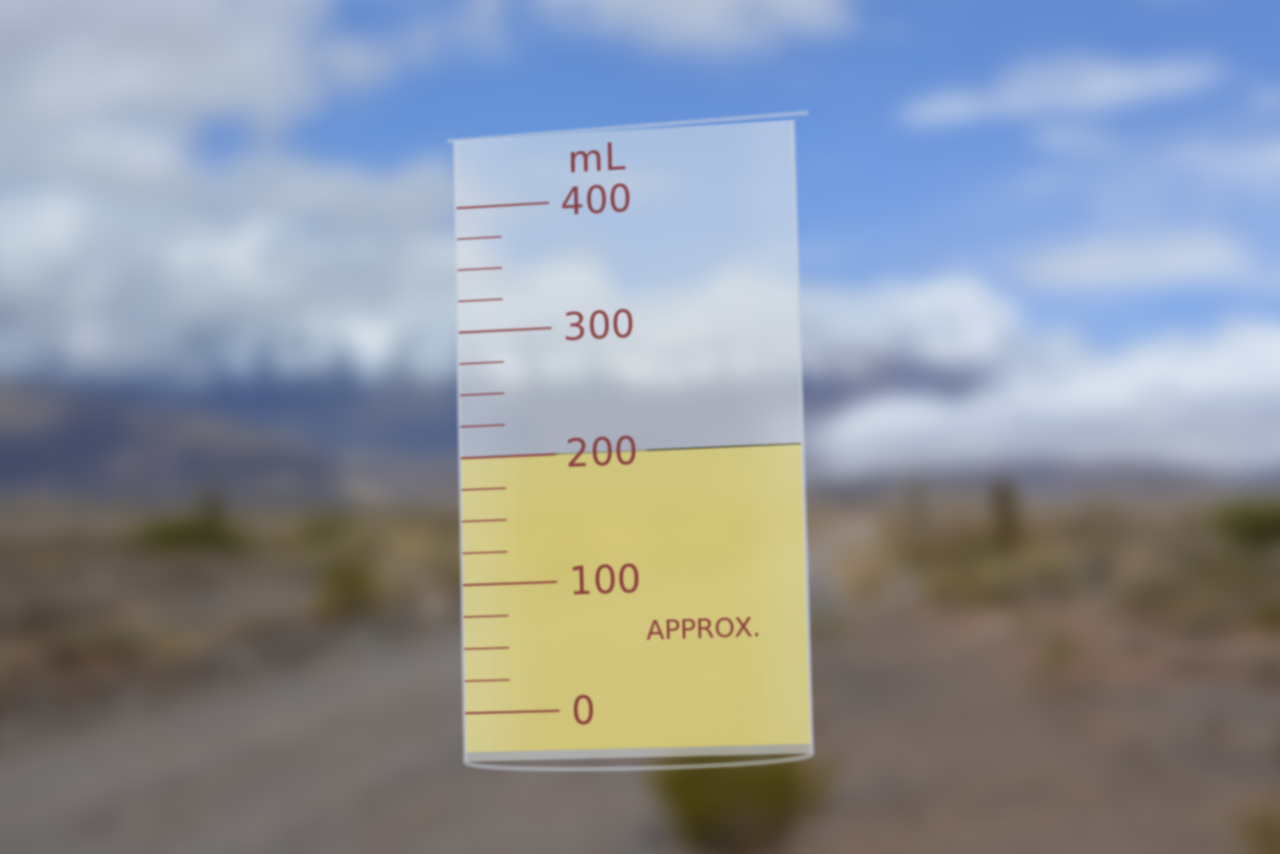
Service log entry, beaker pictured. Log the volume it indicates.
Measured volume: 200 mL
